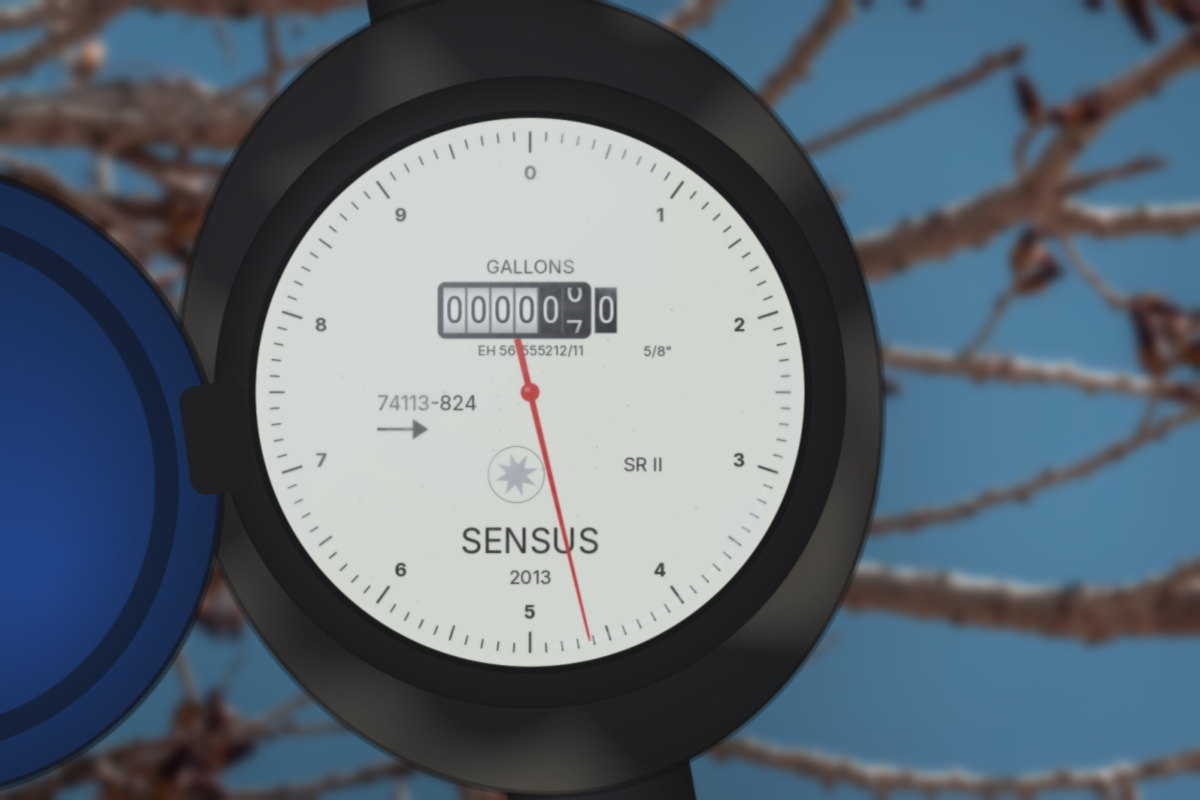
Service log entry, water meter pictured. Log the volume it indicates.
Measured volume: 64.6 gal
